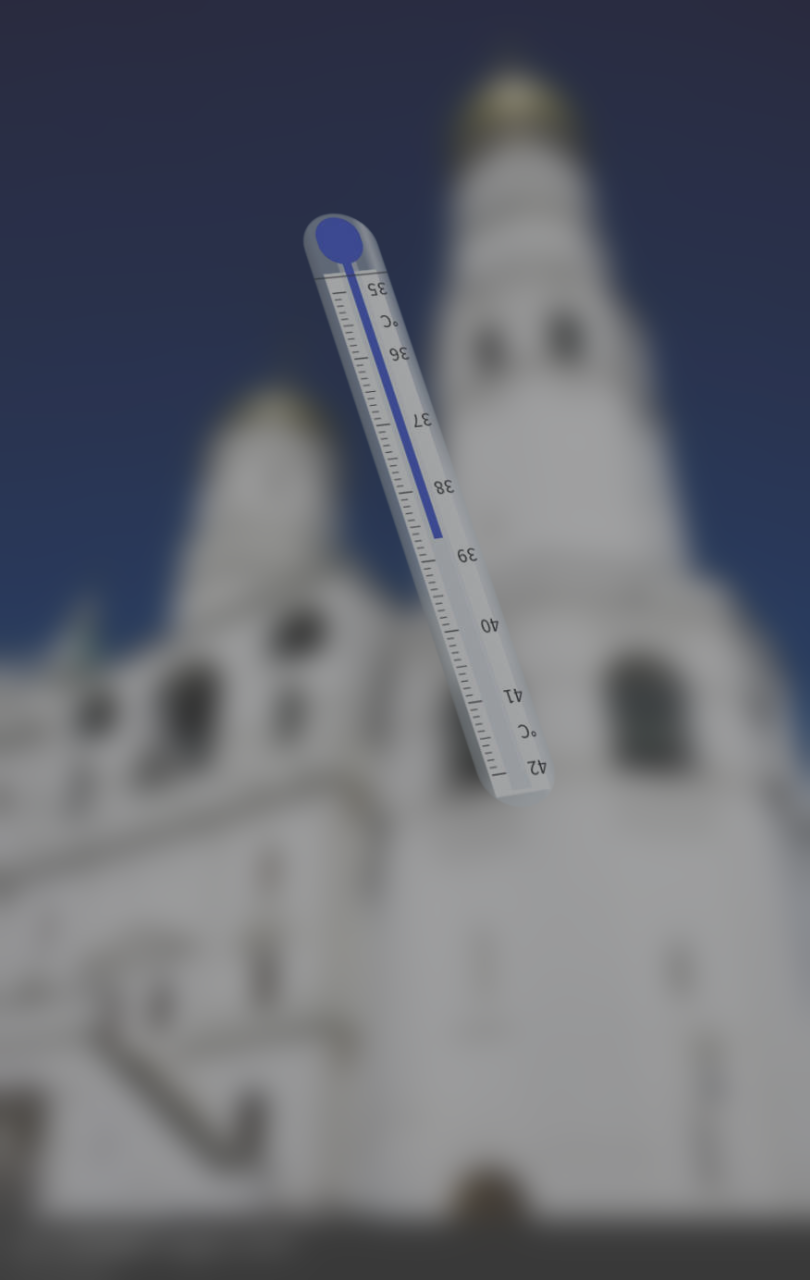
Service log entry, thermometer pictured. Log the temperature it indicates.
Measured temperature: 38.7 °C
